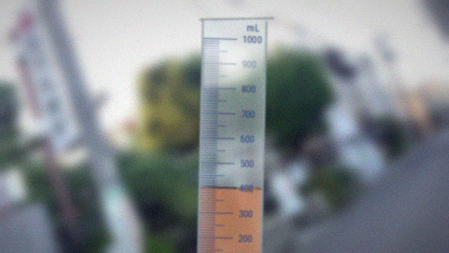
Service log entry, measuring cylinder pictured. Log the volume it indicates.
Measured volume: 400 mL
